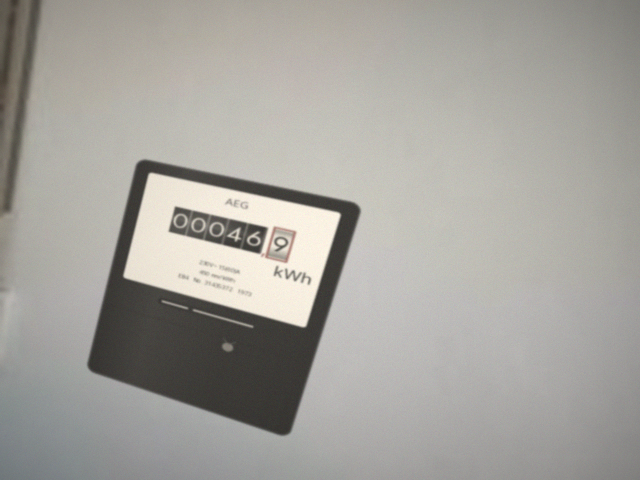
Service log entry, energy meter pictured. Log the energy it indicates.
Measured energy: 46.9 kWh
